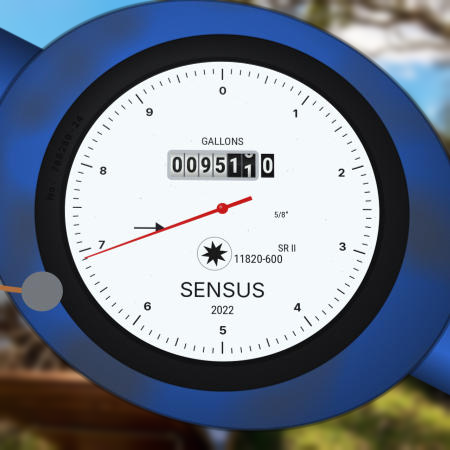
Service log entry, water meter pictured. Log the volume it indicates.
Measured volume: 95106.9 gal
